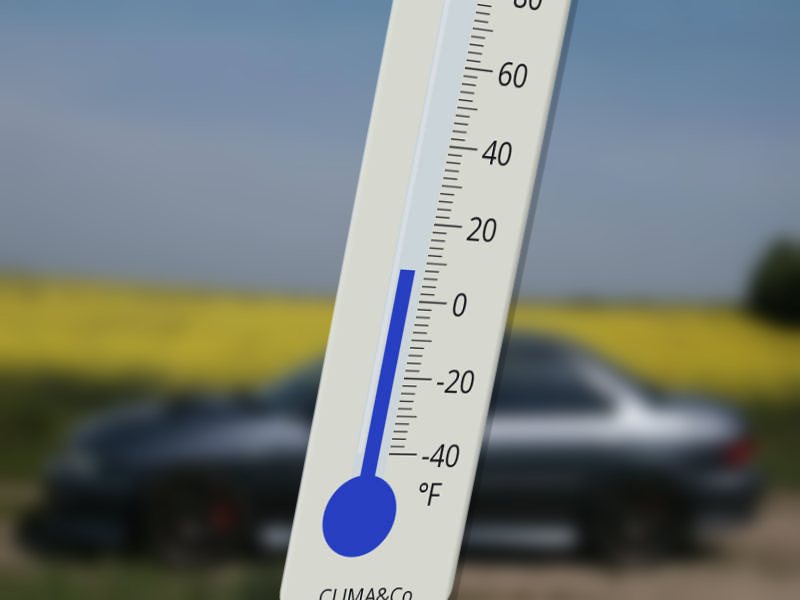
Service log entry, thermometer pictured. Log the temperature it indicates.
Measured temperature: 8 °F
